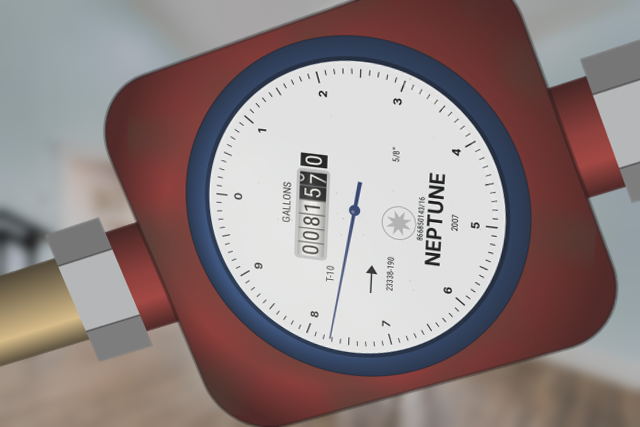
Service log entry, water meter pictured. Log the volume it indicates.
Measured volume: 81567.7 gal
